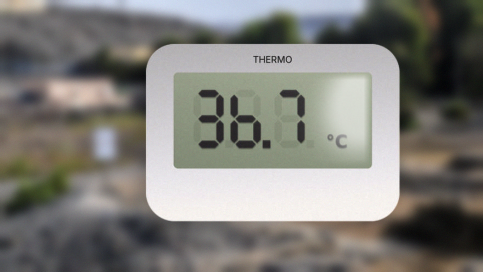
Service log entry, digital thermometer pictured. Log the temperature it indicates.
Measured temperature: 36.7 °C
